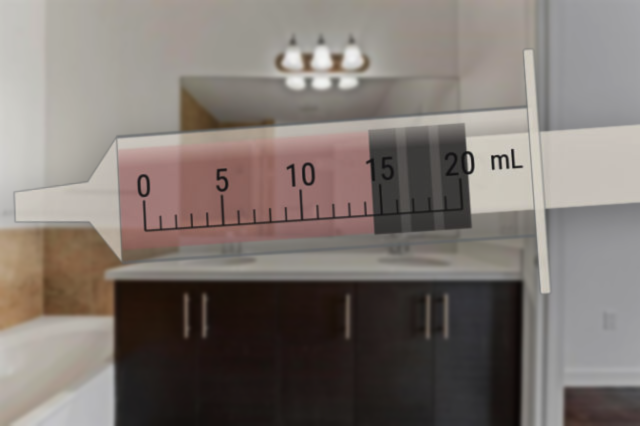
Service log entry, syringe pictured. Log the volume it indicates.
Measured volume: 14.5 mL
